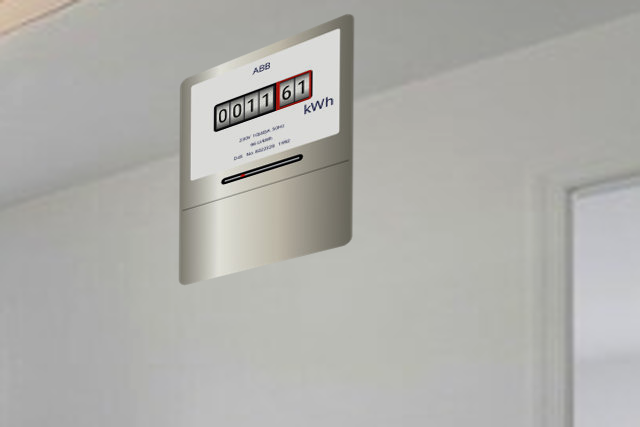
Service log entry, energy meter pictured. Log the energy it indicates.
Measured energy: 11.61 kWh
